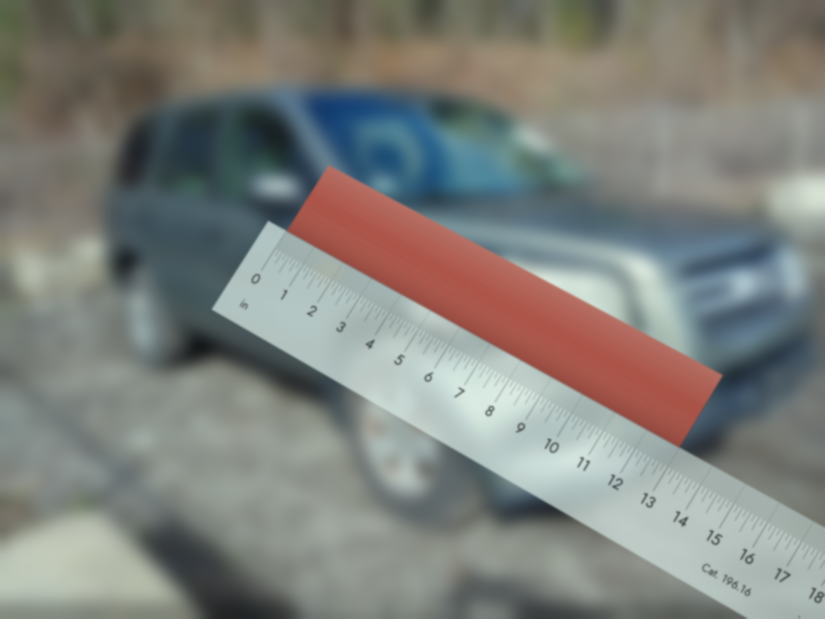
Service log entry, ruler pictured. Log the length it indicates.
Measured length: 13 in
